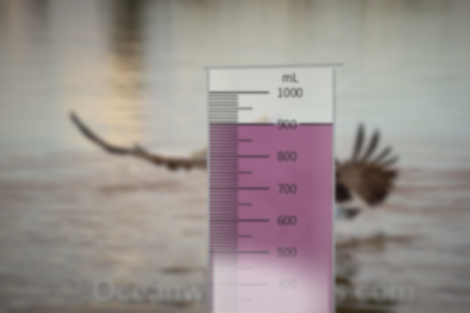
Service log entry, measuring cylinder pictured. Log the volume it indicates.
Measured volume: 900 mL
